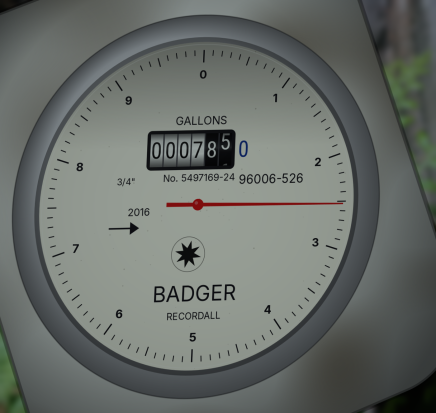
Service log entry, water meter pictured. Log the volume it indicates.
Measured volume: 7852.5 gal
